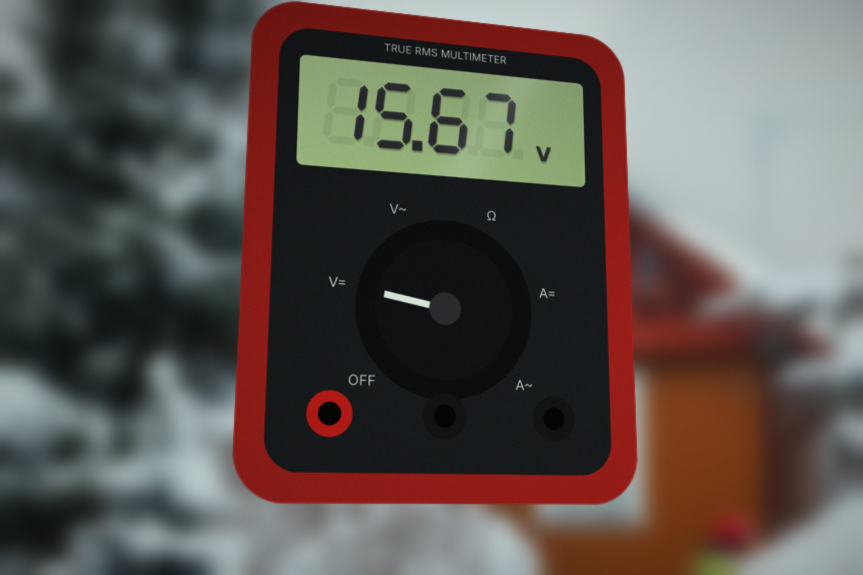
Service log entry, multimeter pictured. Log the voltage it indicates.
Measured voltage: 15.67 V
